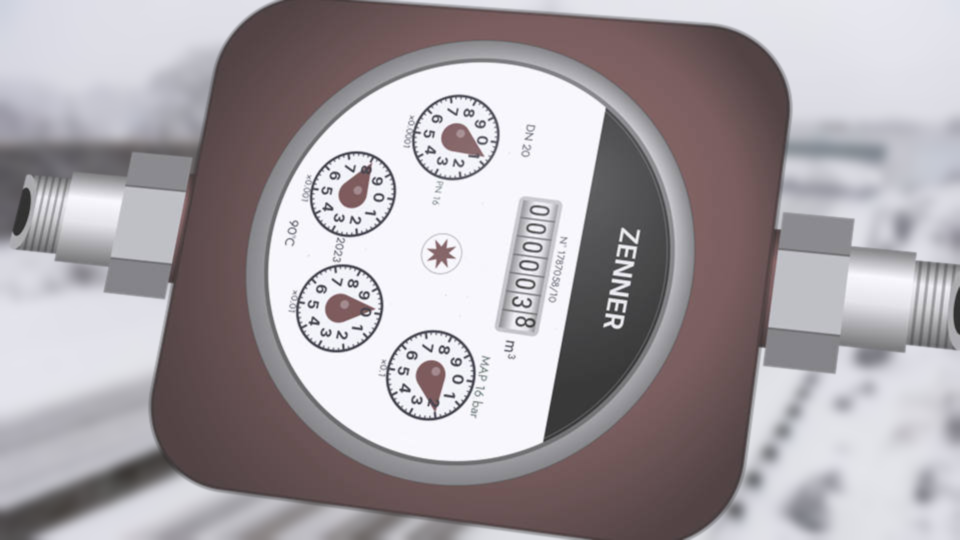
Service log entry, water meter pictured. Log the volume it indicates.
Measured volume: 38.1980 m³
